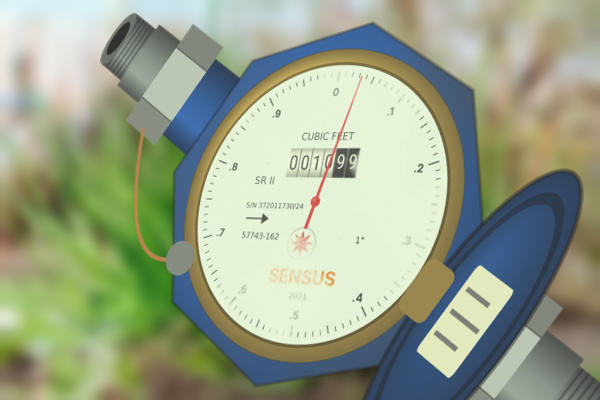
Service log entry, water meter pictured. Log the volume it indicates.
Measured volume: 1099.03 ft³
